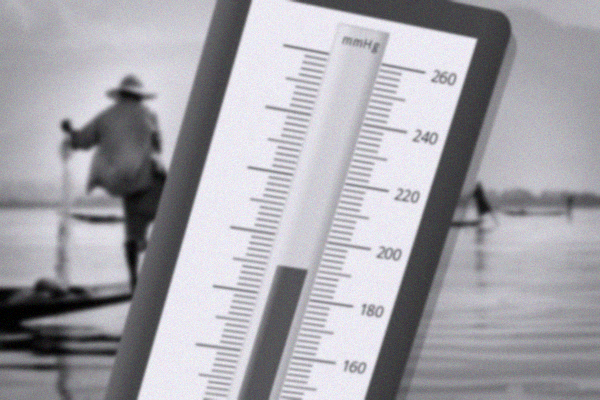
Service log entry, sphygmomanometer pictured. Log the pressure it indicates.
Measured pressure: 190 mmHg
